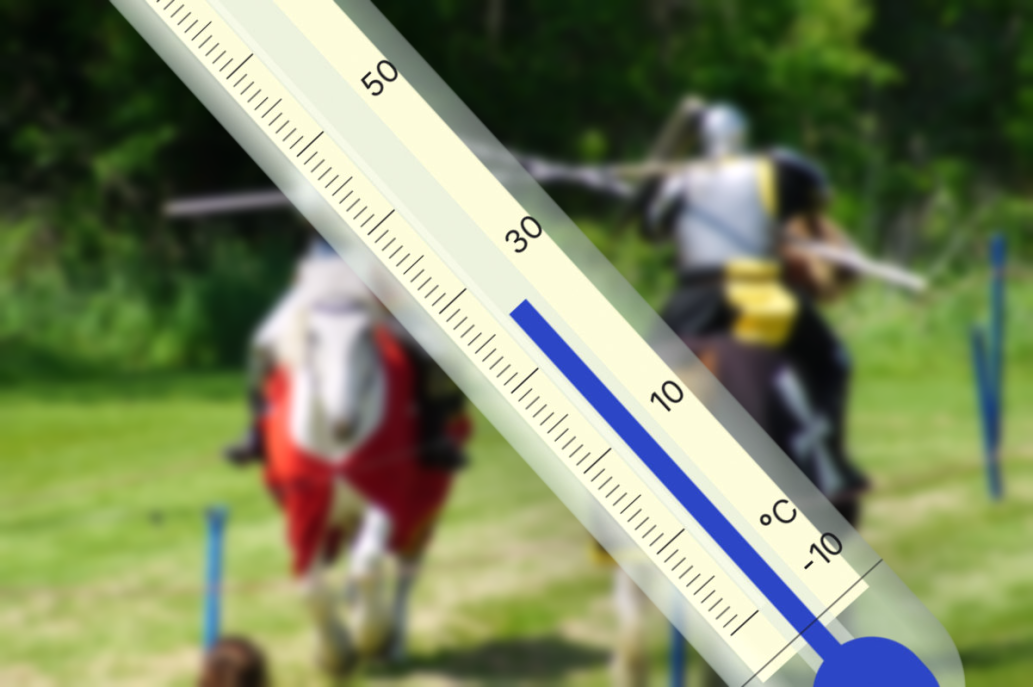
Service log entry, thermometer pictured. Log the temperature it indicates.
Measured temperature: 25.5 °C
